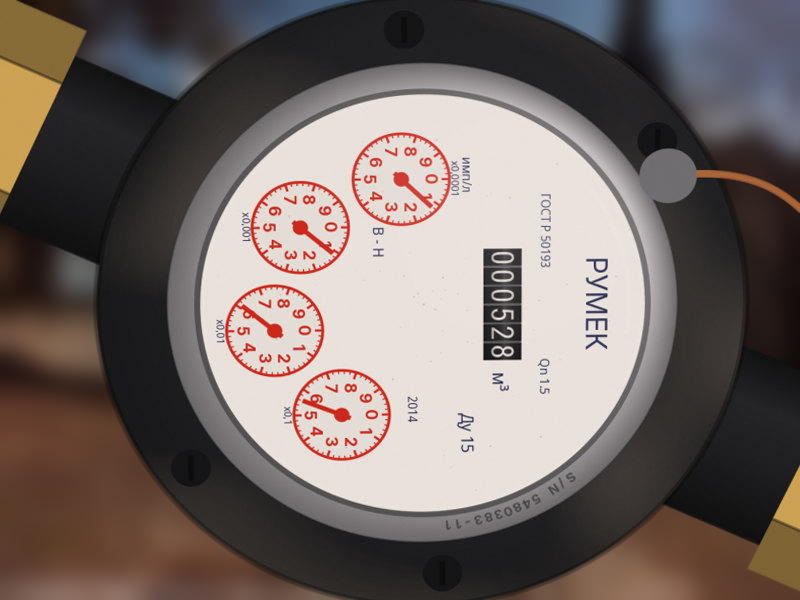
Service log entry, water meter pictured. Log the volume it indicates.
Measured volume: 528.5611 m³
